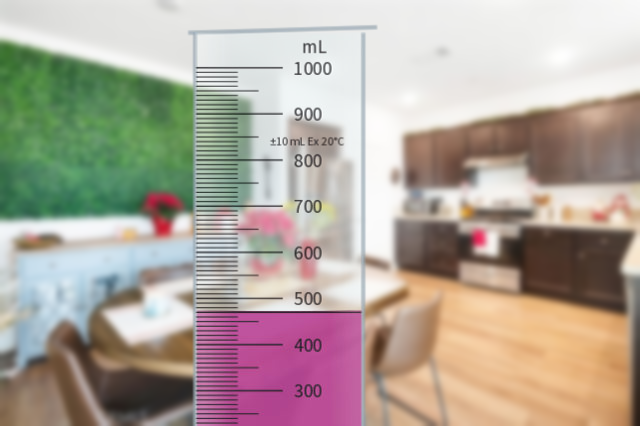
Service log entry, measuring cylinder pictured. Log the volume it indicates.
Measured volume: 470 mL
